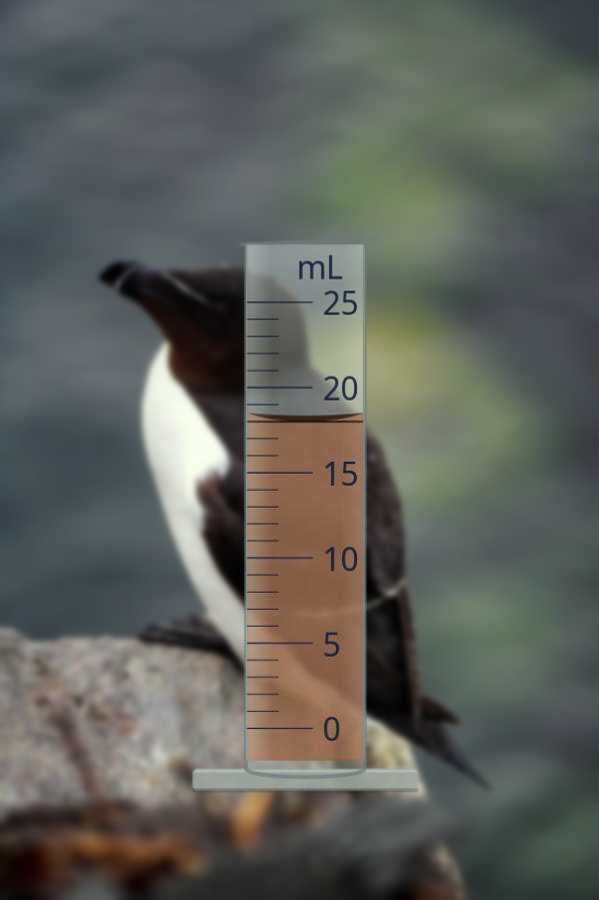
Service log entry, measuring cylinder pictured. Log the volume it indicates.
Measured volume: 18 mL
